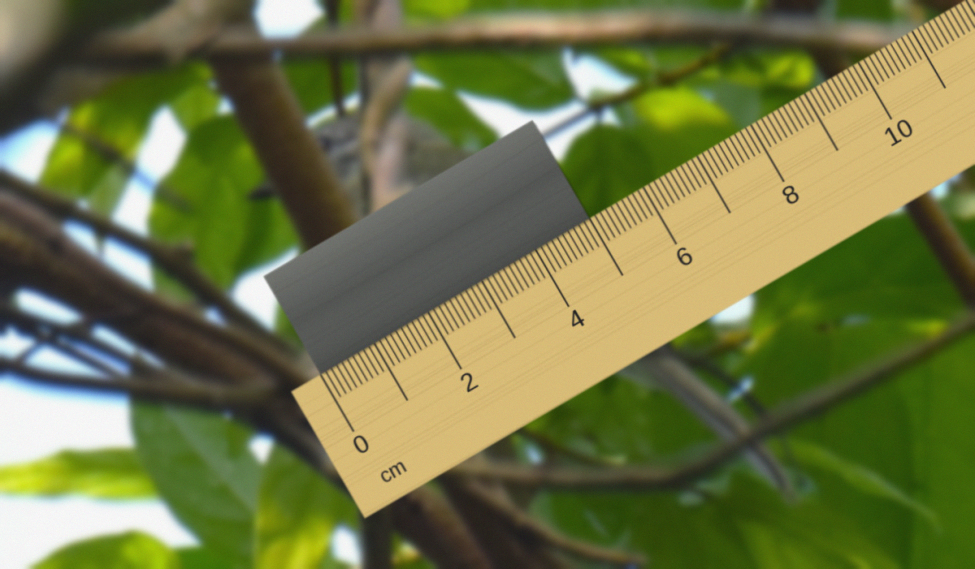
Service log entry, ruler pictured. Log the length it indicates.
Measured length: 5 cm
